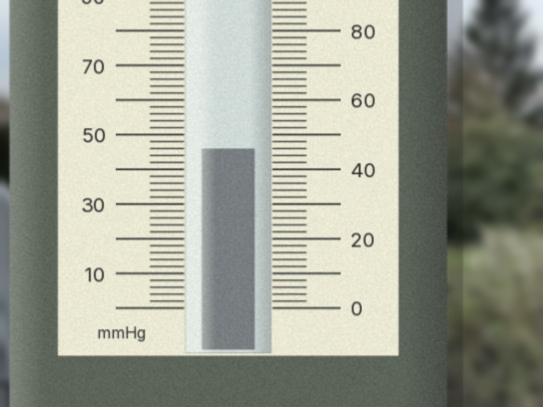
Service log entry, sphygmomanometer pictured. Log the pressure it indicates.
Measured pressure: 46 mmHg
